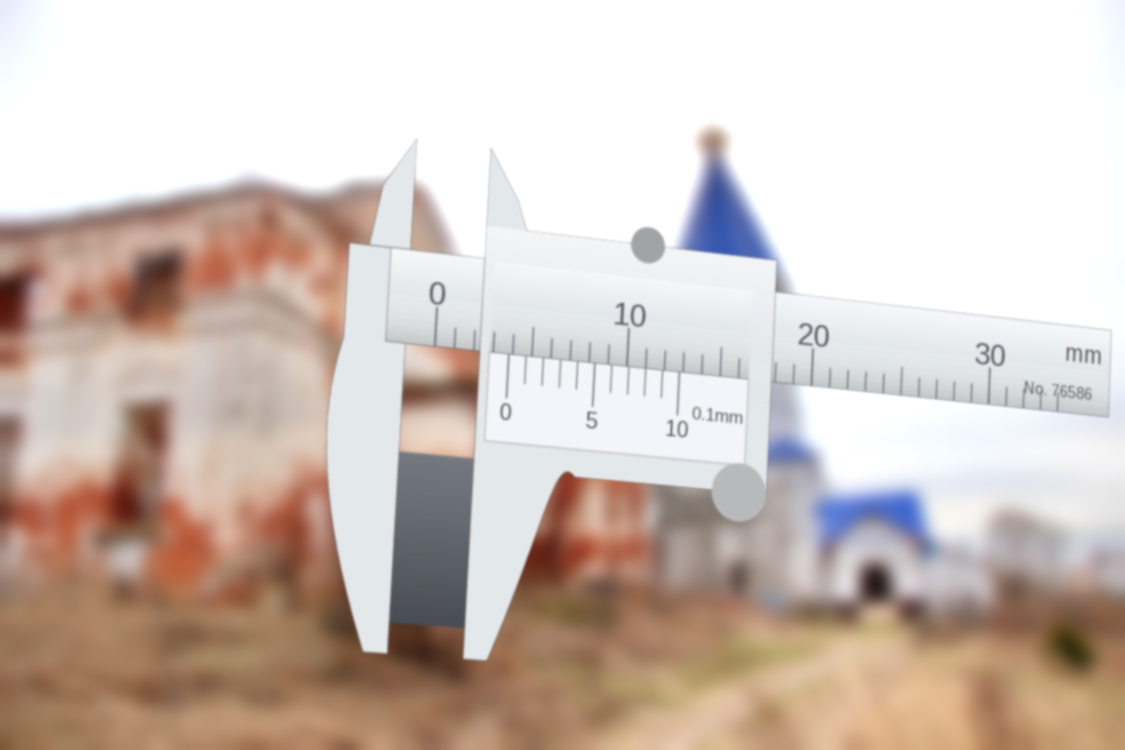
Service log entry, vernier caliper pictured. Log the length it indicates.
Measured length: 3.8 mm
